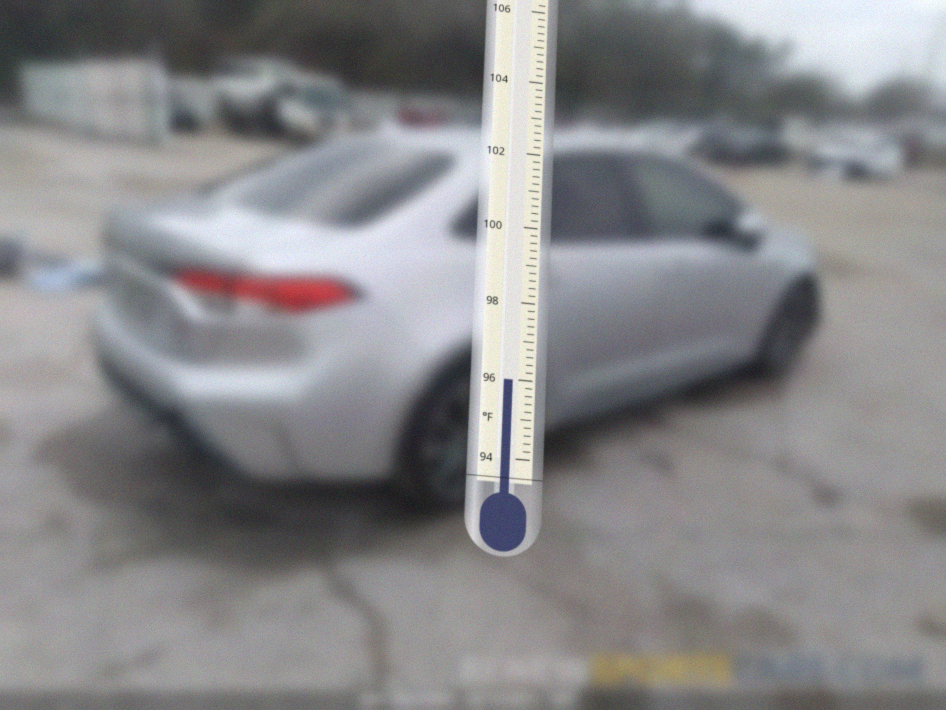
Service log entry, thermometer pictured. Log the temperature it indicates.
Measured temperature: 96 °F
